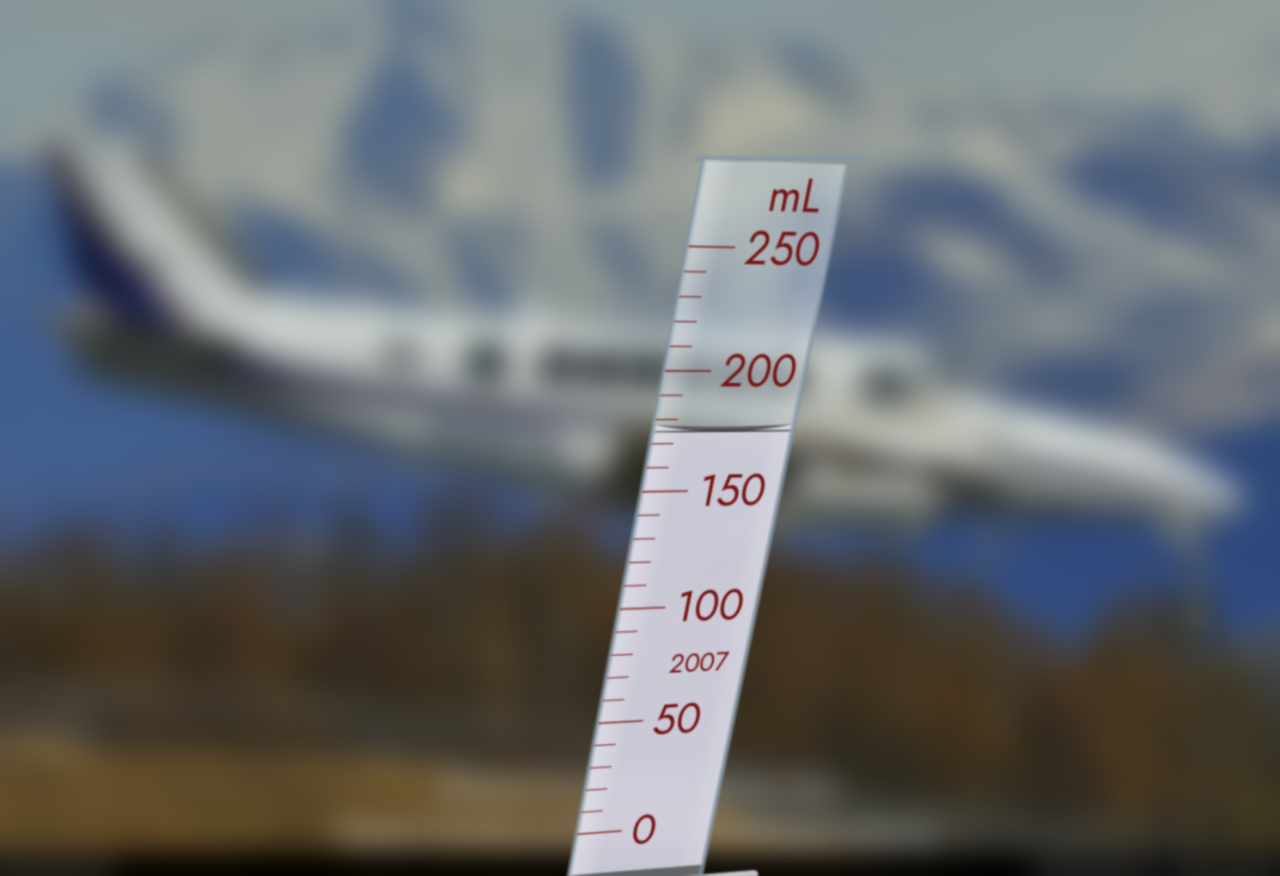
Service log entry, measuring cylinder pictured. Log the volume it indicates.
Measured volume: 175 mL
